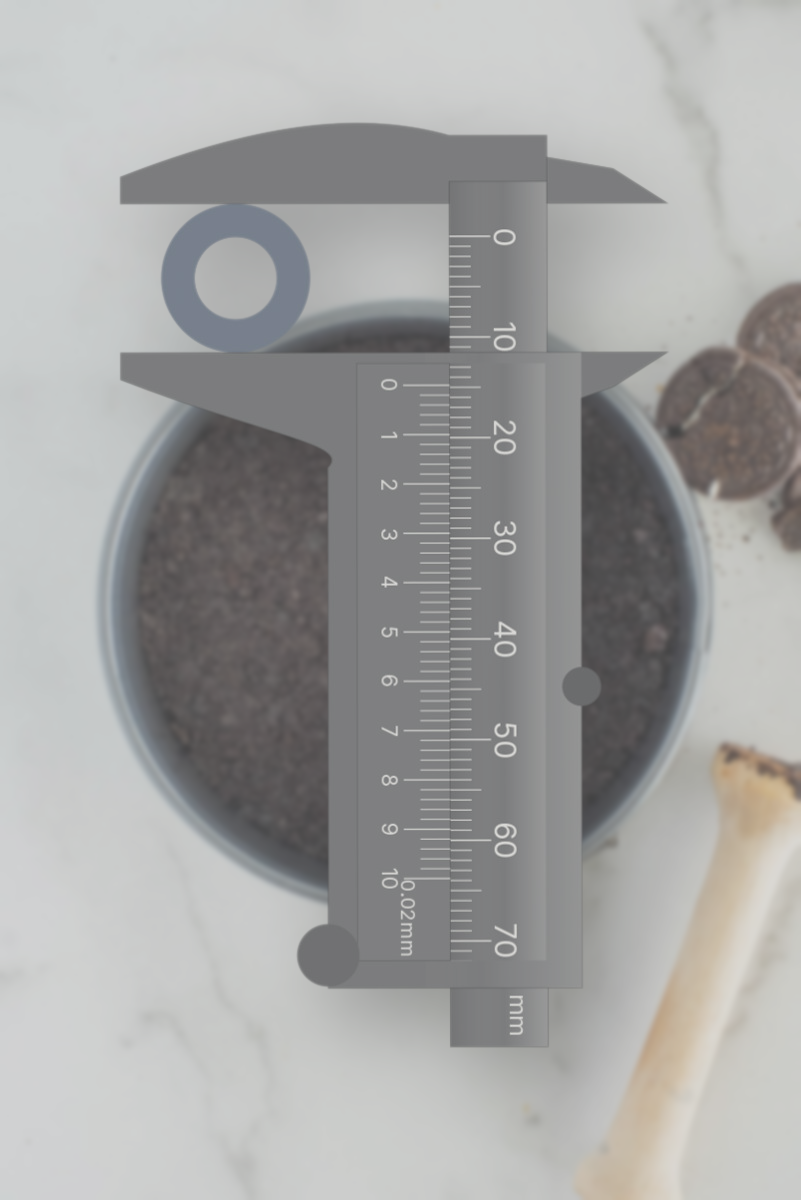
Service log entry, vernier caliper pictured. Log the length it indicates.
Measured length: 14.8 mm
